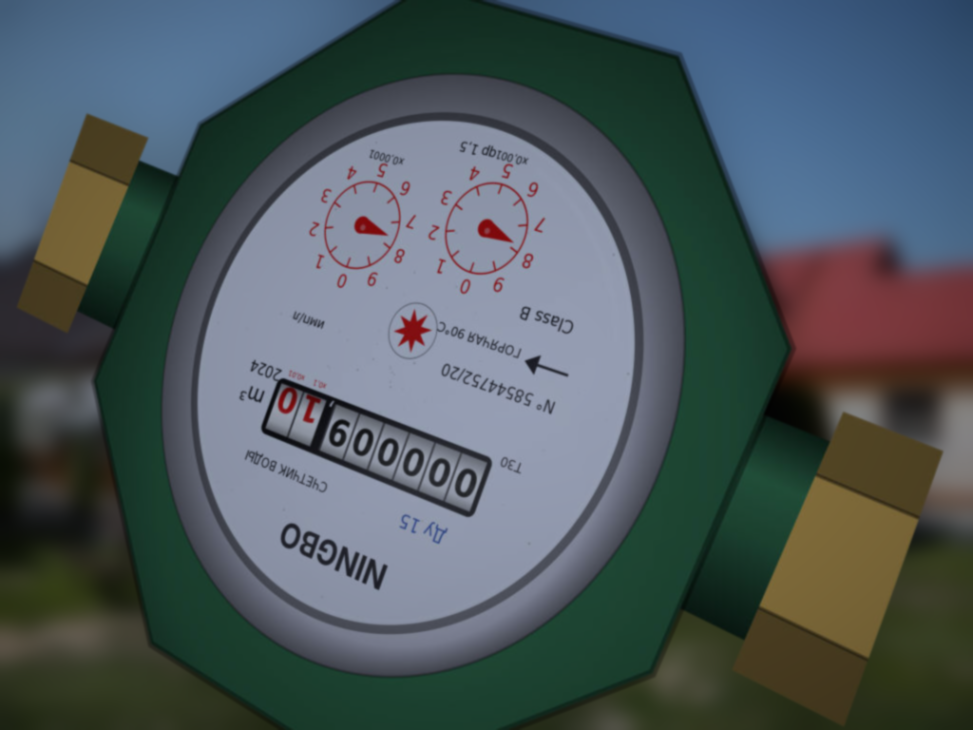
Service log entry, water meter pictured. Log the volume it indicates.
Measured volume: 9.0977 m³
